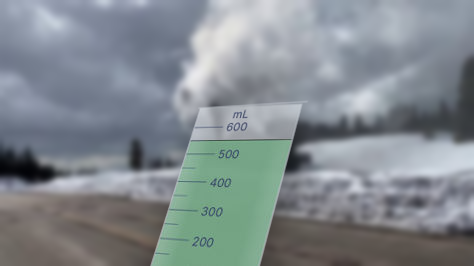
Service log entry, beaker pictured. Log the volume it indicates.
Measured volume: 550 mL
